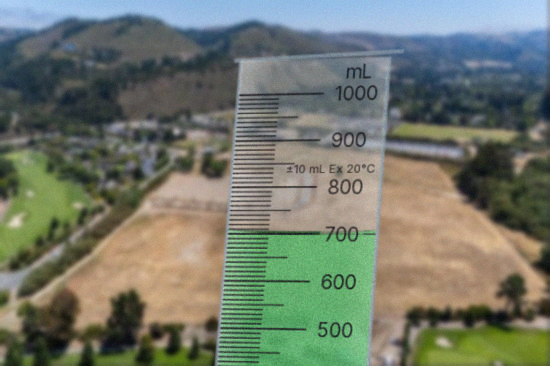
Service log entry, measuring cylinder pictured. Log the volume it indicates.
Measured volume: 700 mL
